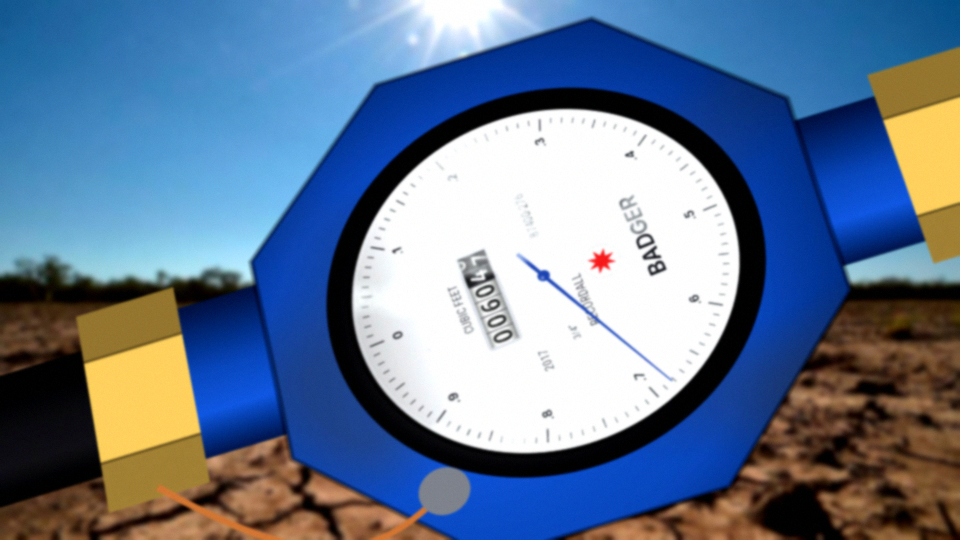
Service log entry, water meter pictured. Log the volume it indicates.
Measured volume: 6046.68 ft³
